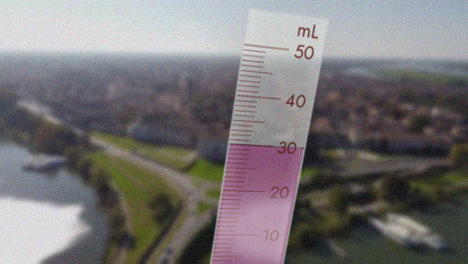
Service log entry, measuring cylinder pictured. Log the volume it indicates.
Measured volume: 30 mL
